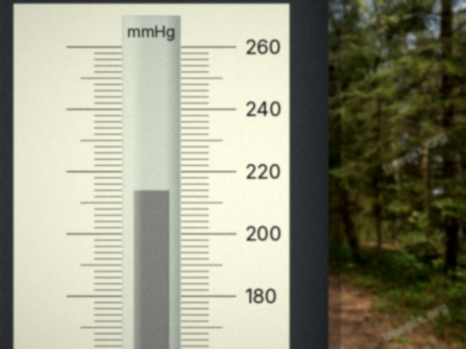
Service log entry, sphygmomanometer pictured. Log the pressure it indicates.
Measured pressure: 214 mmHg
